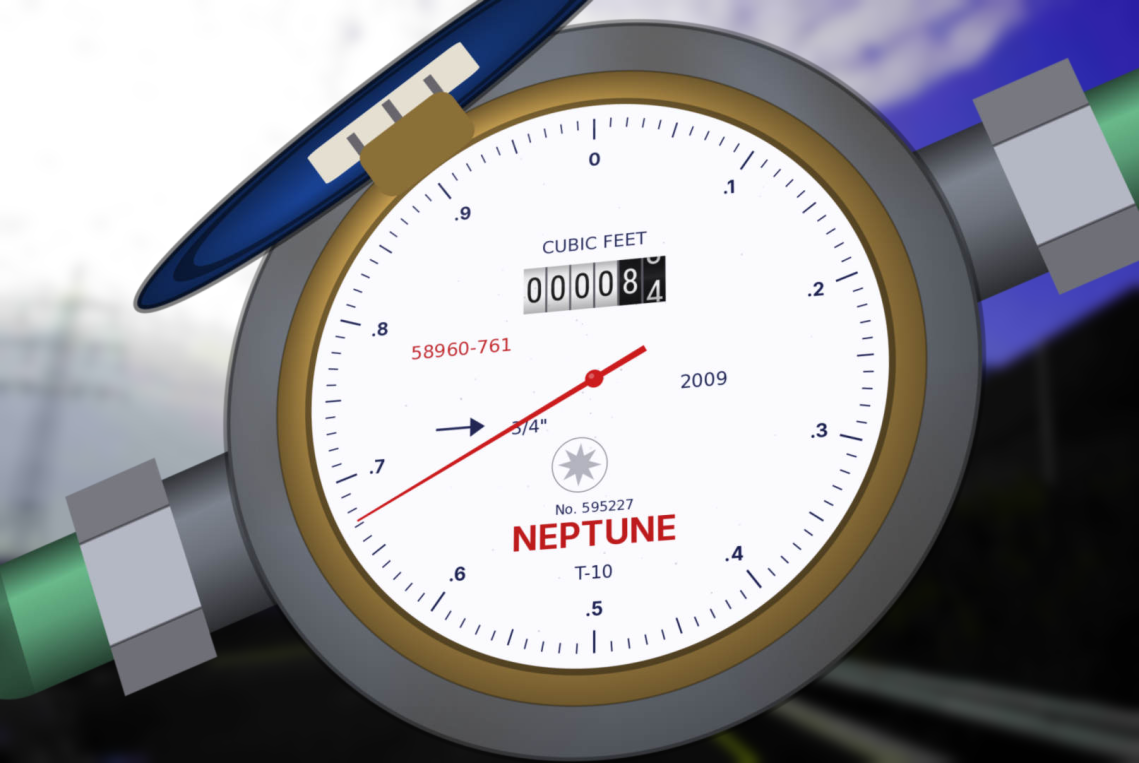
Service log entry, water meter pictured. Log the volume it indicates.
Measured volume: 83.67 ft³
